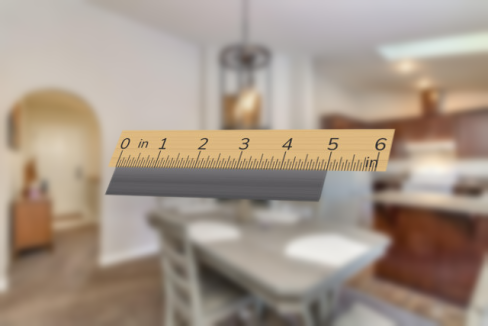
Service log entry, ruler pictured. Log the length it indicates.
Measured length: 5 in
